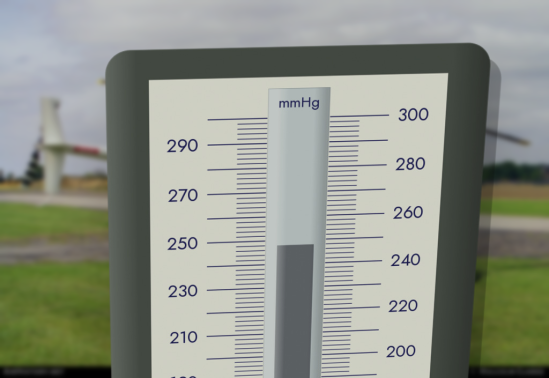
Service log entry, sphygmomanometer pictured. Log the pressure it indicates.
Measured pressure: 248 mmHg
